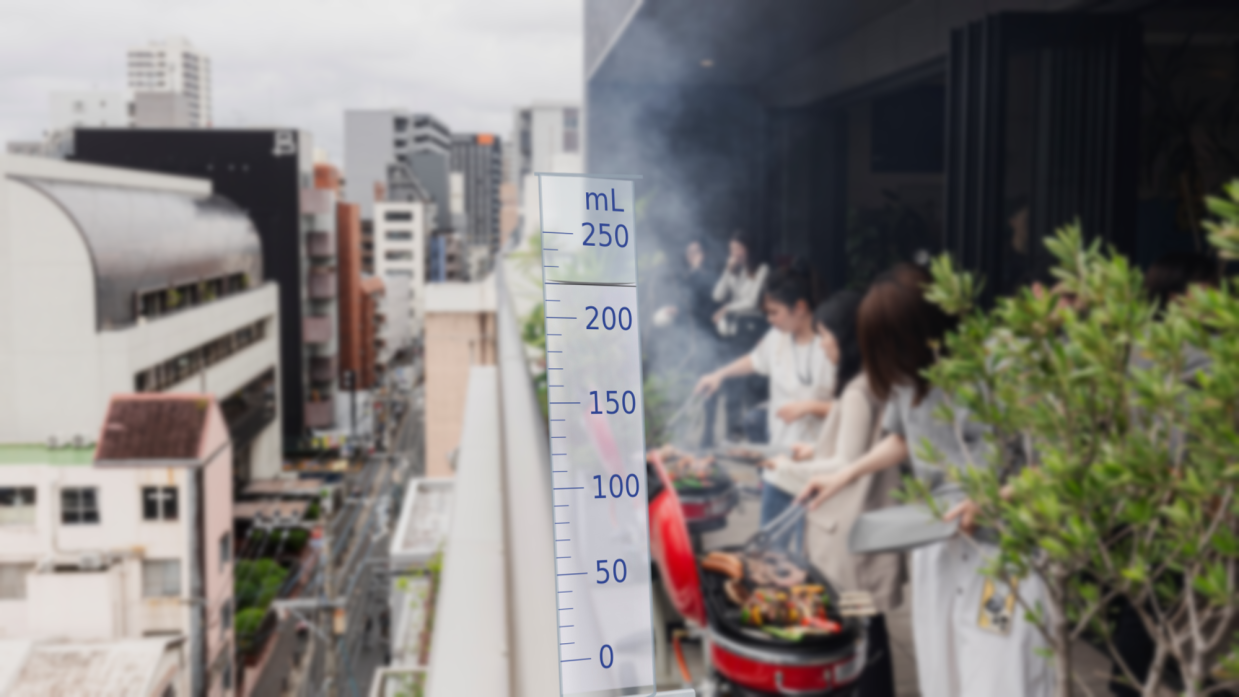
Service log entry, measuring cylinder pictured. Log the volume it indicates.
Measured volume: 220 mL
